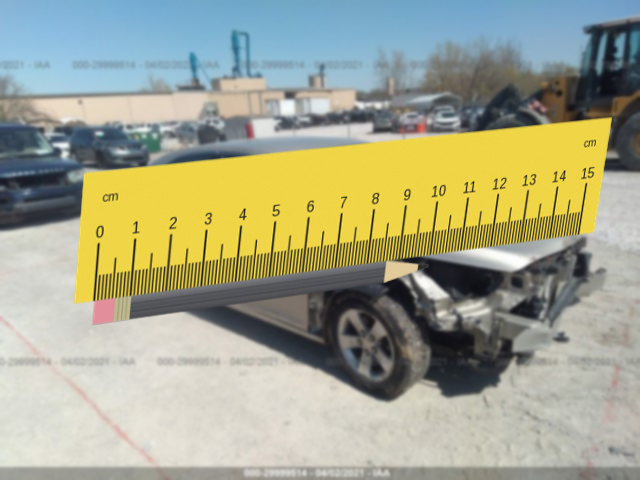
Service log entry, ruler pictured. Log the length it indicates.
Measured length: 10 cm
